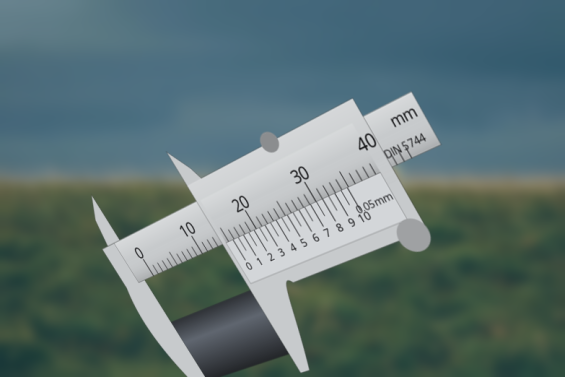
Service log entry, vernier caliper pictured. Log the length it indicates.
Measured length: 15.8 mm
